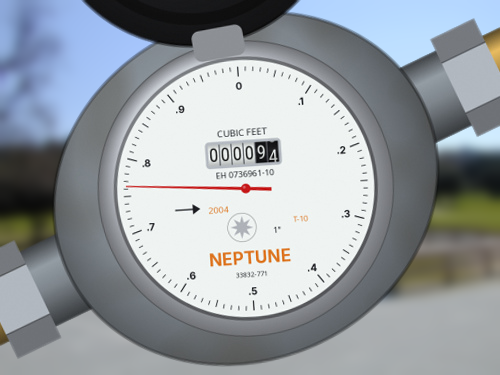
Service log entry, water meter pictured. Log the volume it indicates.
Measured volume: 93.76 ft³
